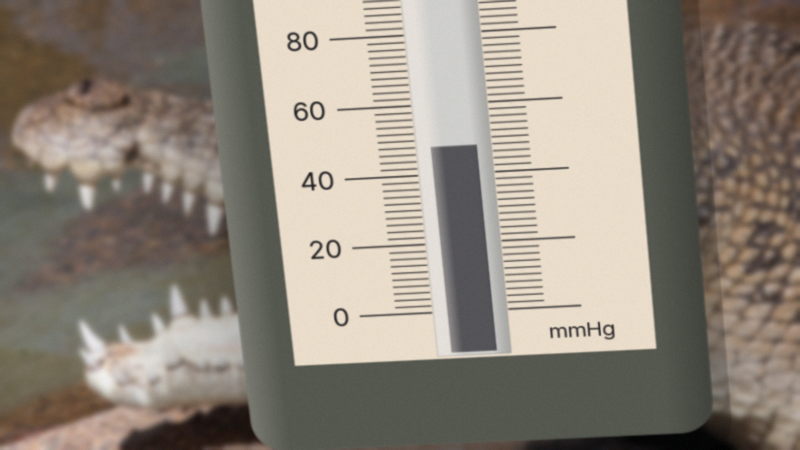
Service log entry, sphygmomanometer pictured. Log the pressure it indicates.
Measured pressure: 48 mmHg
